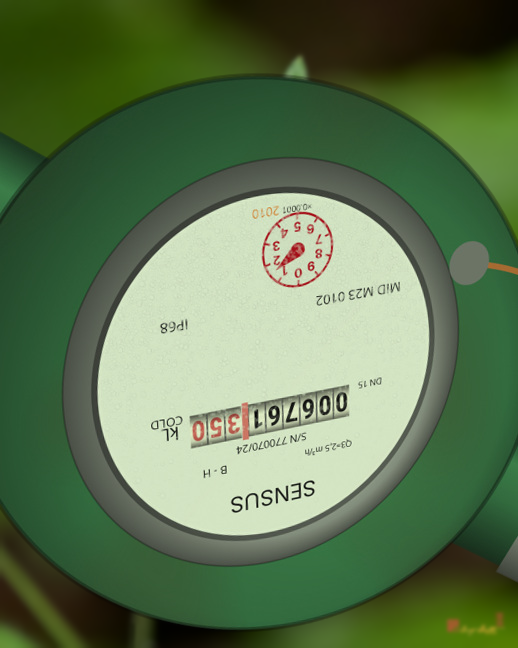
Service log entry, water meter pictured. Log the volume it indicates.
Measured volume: 6761.3501 kL
